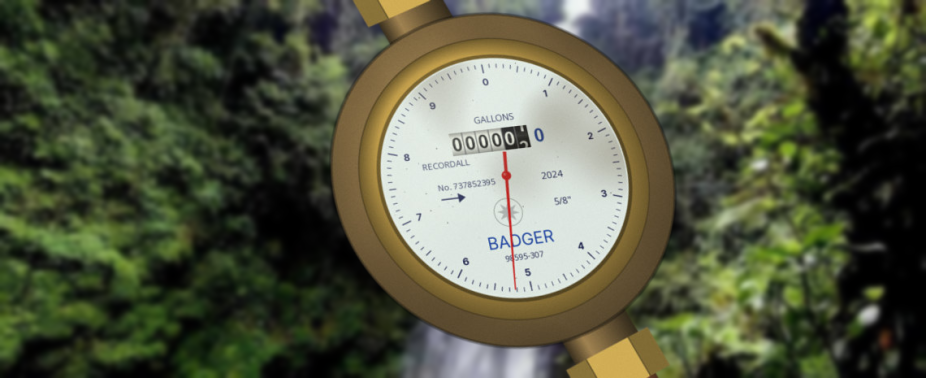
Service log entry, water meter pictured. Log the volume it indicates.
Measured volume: 15.2 gal
